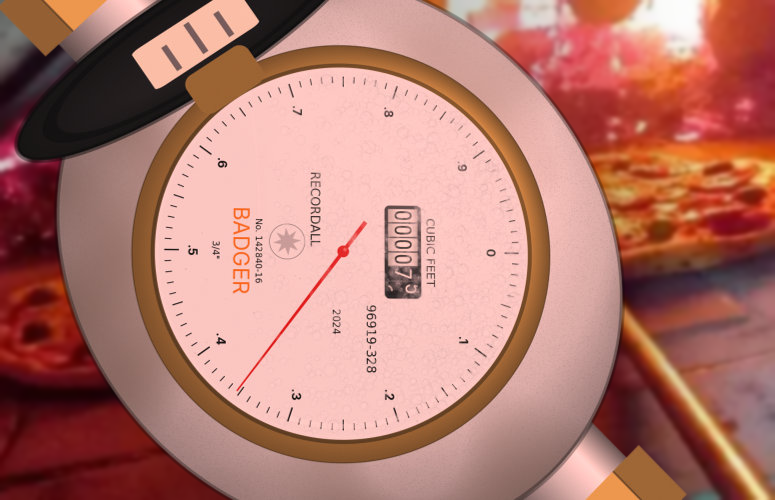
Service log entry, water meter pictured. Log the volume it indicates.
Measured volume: 75.35 ft³
